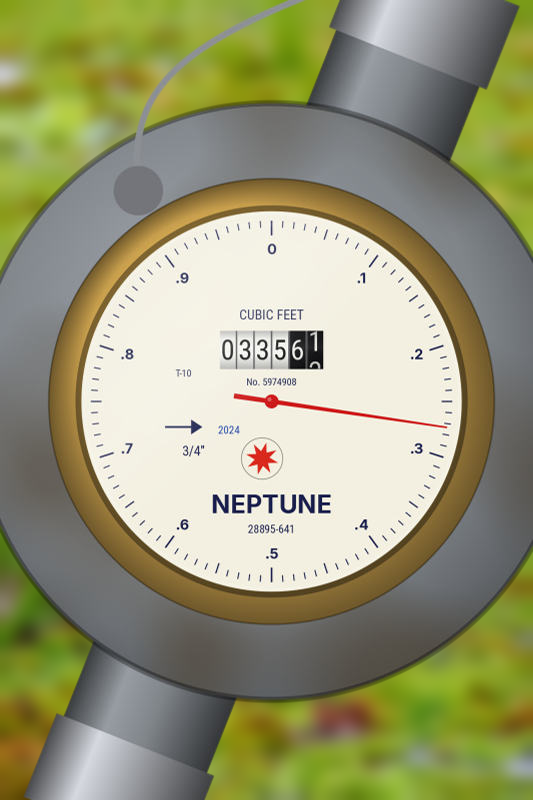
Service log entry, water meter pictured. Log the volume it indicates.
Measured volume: 33561.27 ft³
